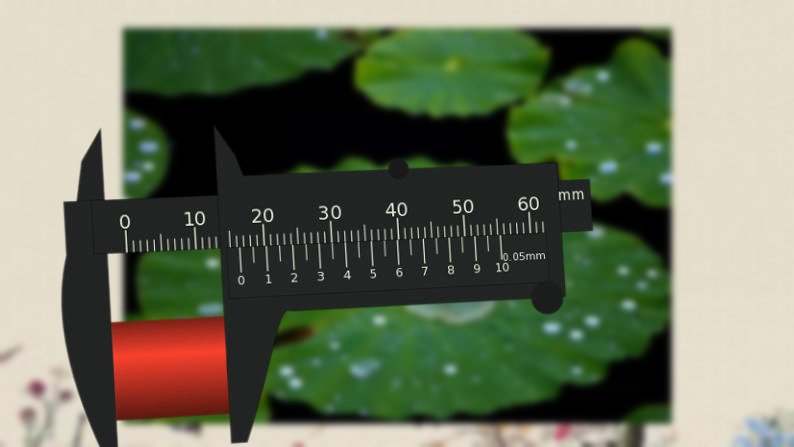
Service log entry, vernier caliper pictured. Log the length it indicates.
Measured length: 16.4 mm
